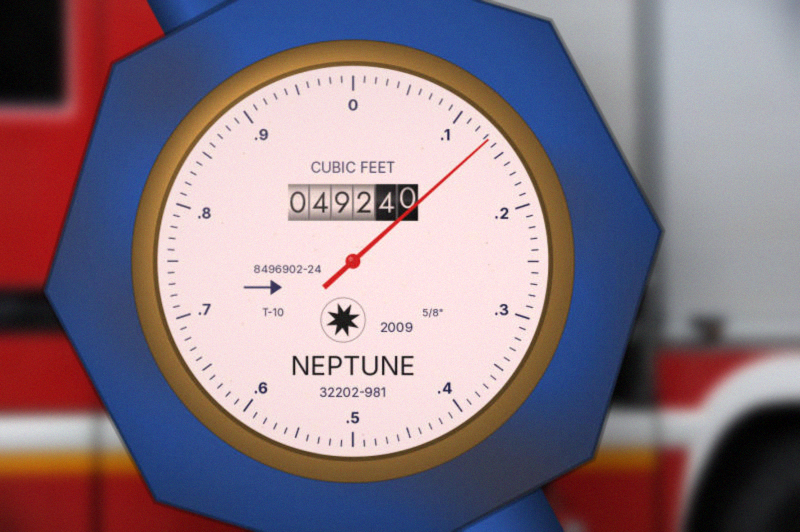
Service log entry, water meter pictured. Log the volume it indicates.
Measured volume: 49240.13 ft³
